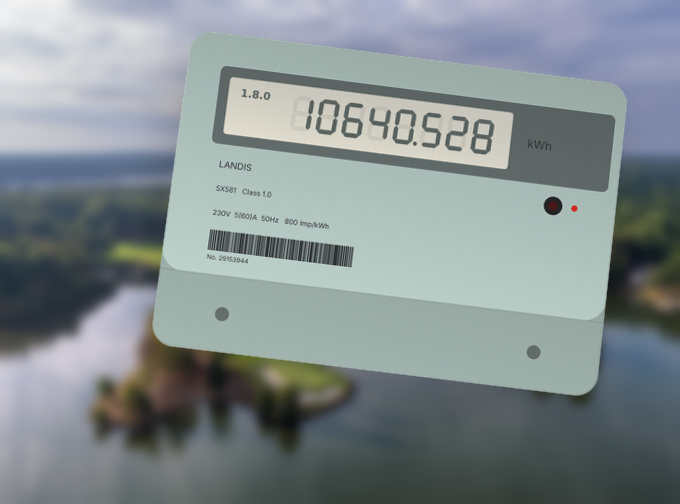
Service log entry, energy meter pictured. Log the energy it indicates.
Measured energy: 10640.528 kWh
